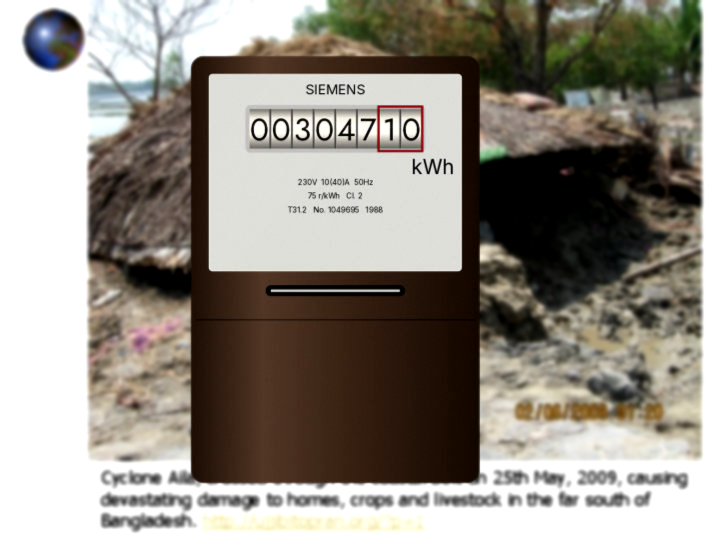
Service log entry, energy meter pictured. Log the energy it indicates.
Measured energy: 3047.10 kWh
